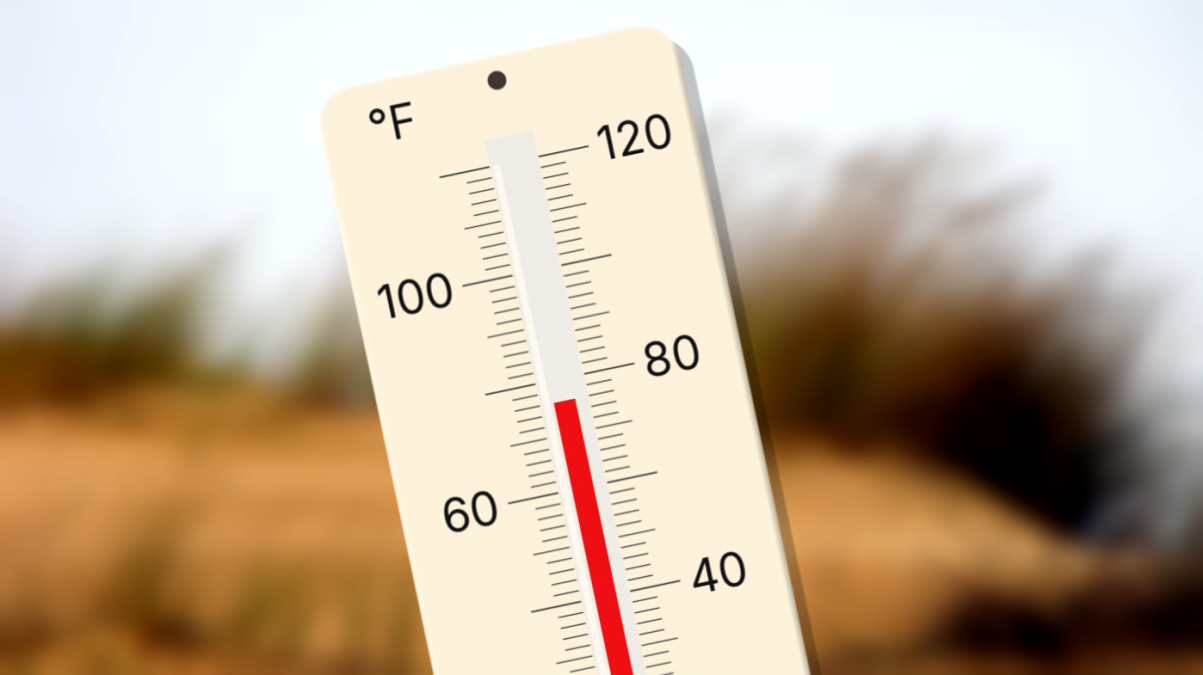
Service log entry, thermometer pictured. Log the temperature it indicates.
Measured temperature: 76 °F
